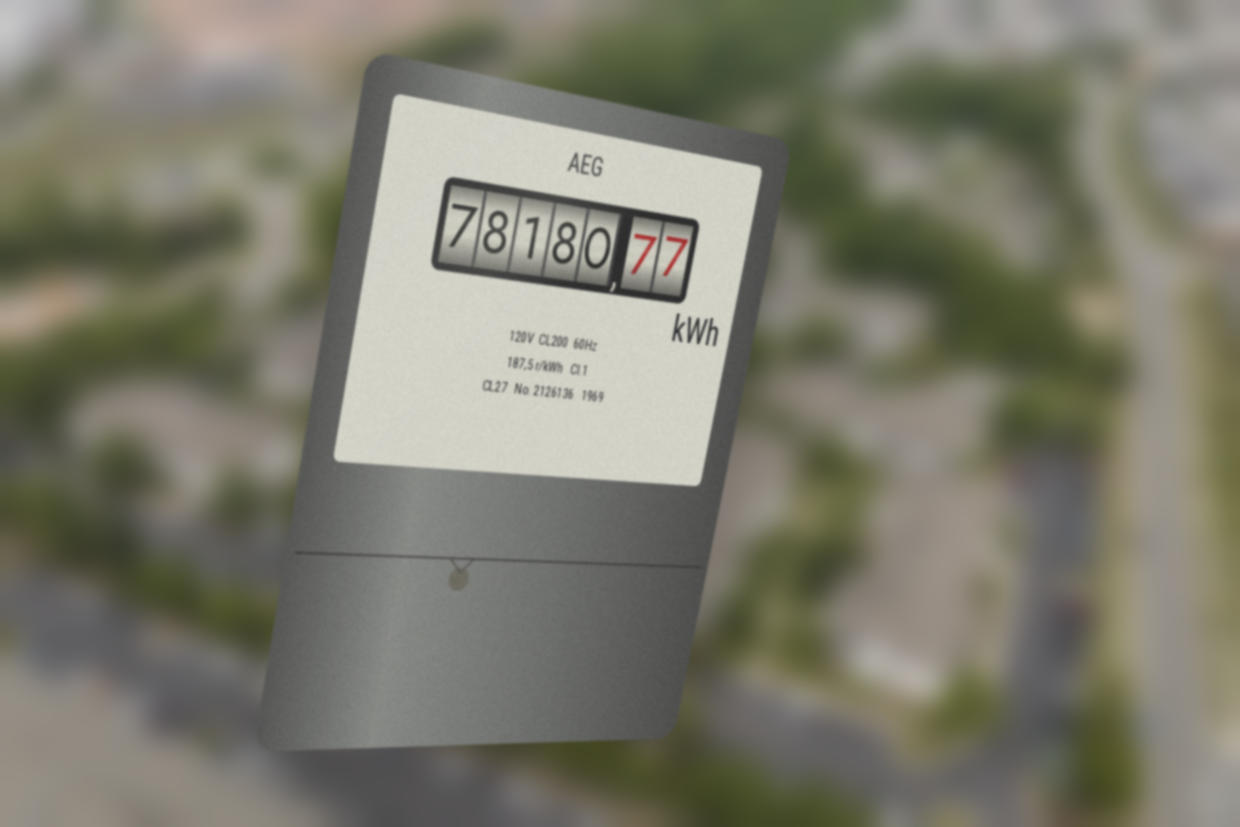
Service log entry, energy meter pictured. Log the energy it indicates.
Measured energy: 78180.77 kWh
